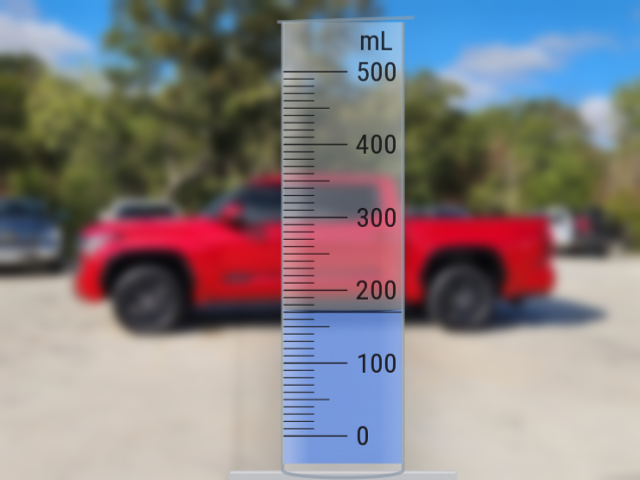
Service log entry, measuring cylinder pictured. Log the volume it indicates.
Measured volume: 170 mL
